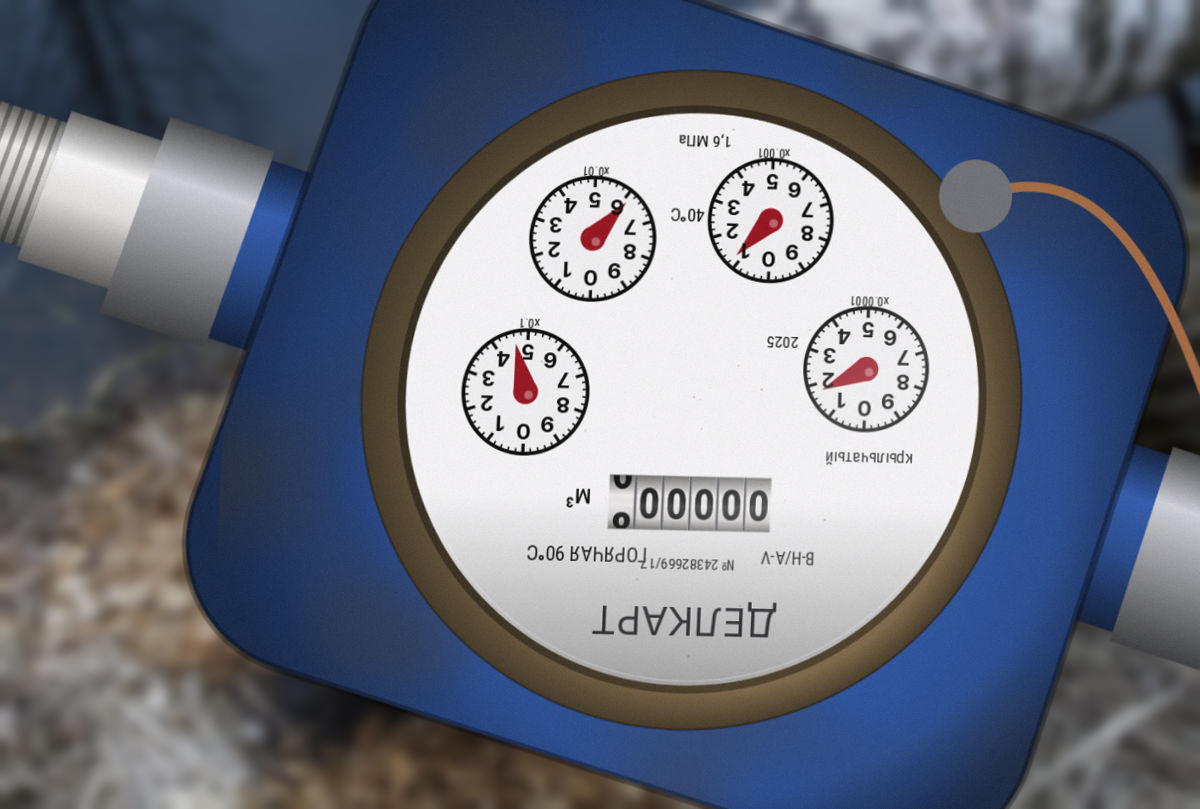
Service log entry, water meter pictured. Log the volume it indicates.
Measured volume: 8.4611 m³
